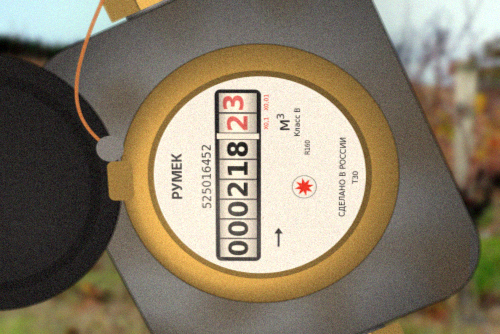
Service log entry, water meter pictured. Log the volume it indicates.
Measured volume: 218.23 m³
